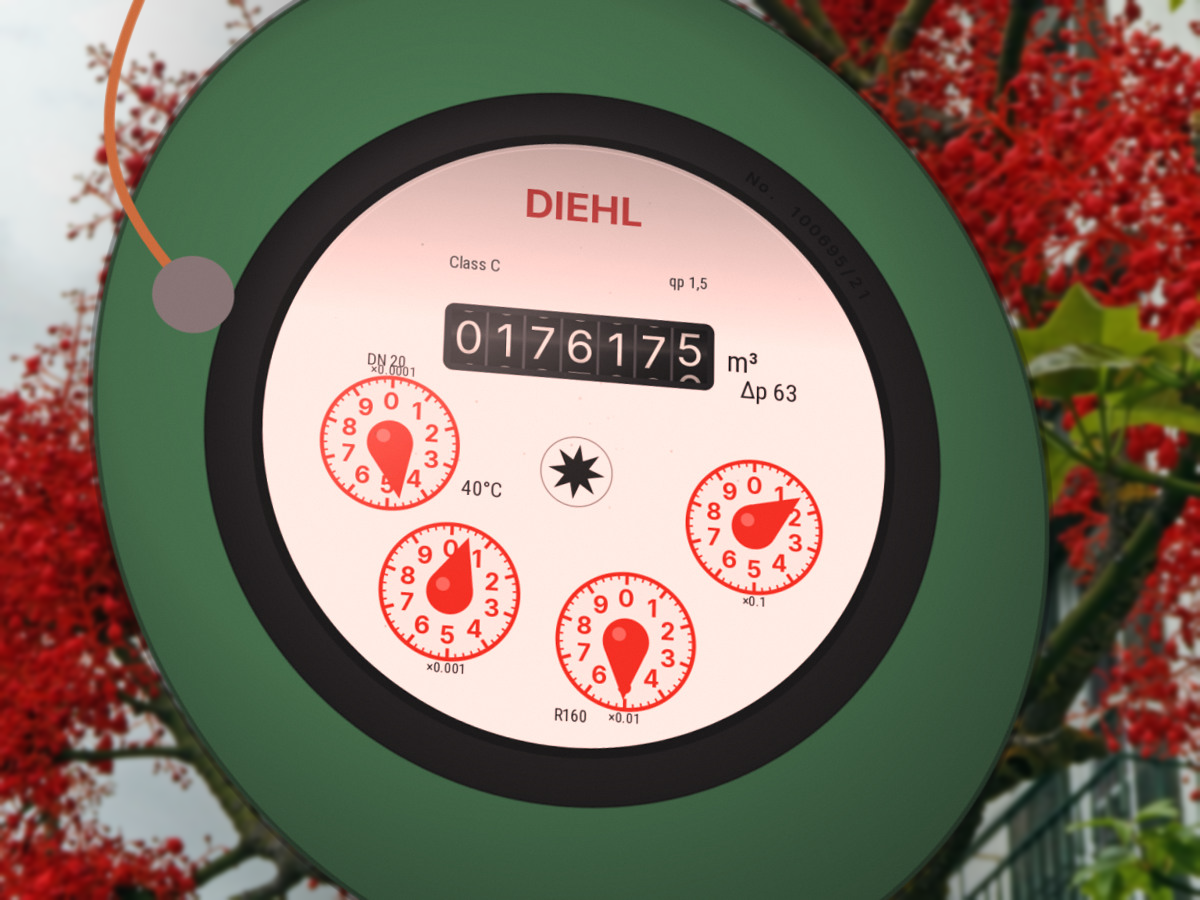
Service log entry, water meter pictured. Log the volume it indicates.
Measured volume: 176175.1504 m³
